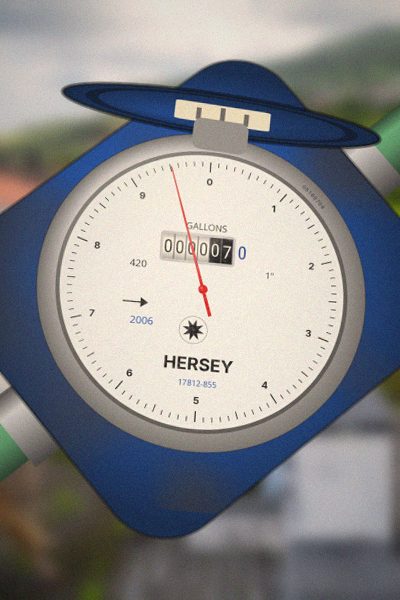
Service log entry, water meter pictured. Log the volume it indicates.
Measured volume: 69.5 gal
